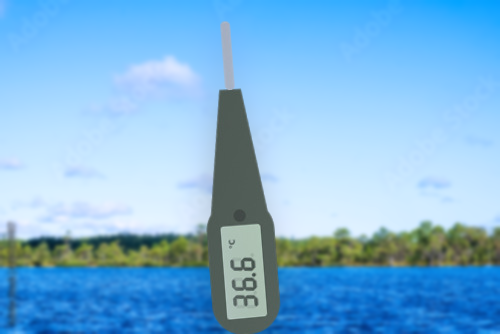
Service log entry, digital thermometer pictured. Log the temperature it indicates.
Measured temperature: 36.6 °C
